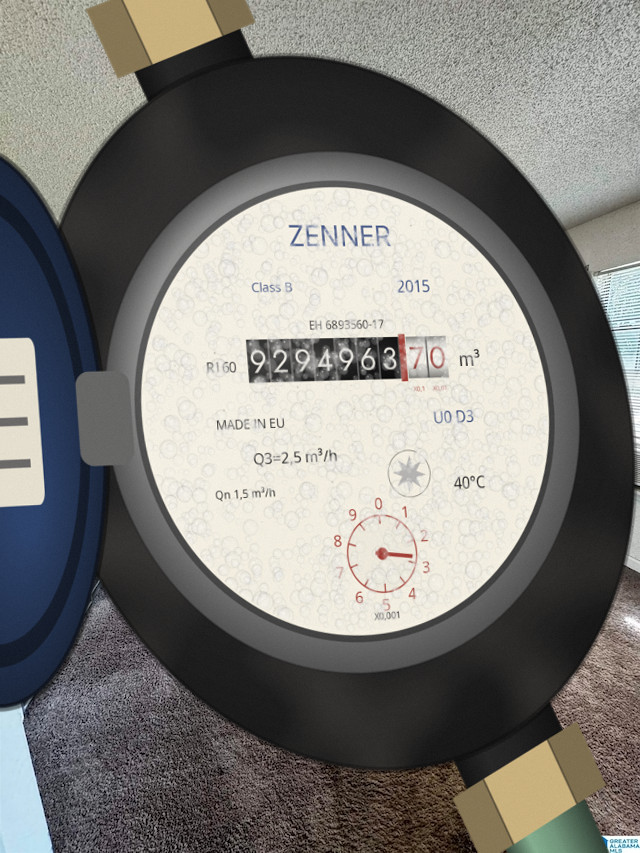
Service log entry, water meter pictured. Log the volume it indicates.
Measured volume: 9294963.702 m³
